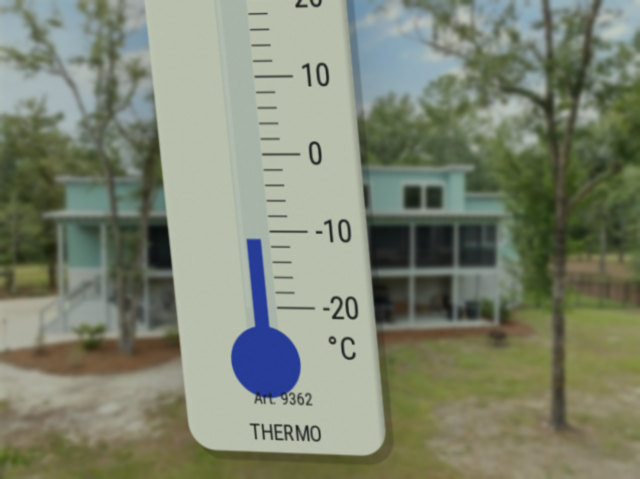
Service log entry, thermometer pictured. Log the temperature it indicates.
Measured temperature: -11 °C
